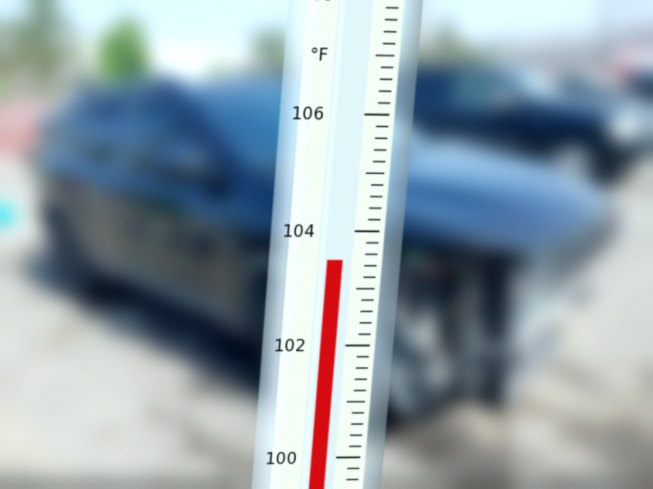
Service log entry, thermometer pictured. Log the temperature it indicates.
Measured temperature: 103.5 °F
